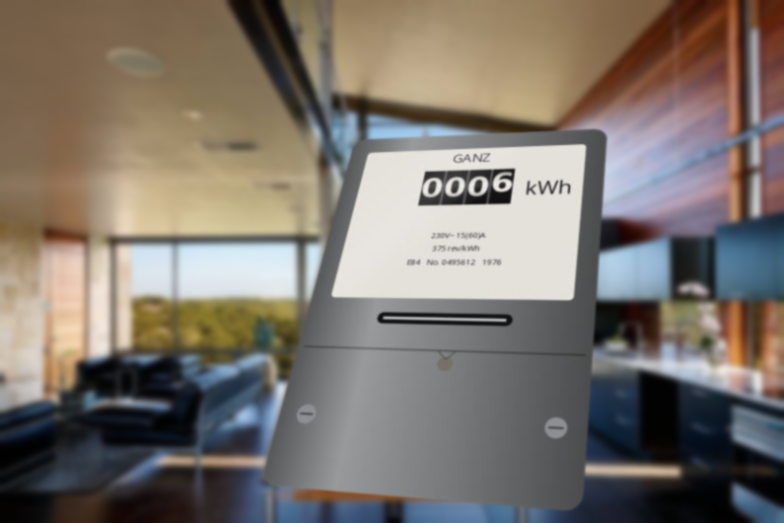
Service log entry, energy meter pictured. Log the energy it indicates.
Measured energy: 6 kWh
